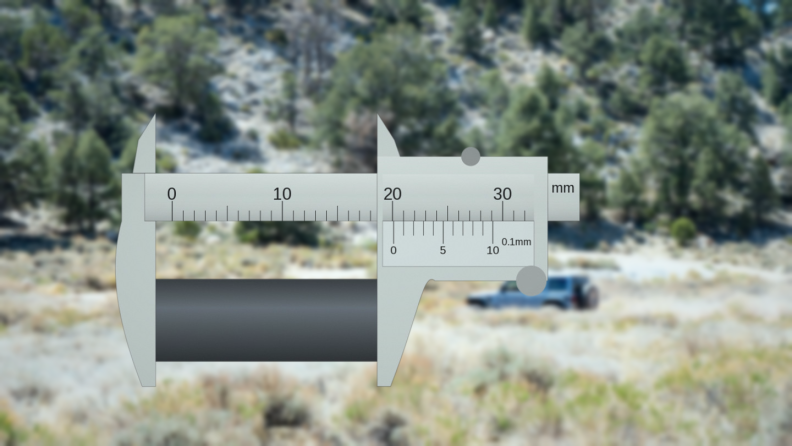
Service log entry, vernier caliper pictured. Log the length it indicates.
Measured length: 20.1 mm
